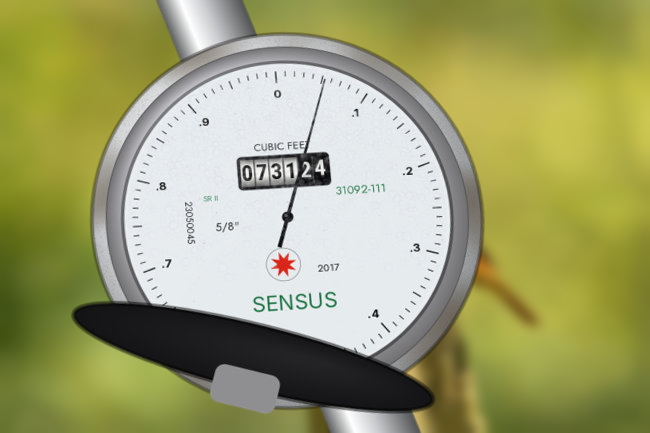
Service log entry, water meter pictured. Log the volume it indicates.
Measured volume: 73124.05 ft³
